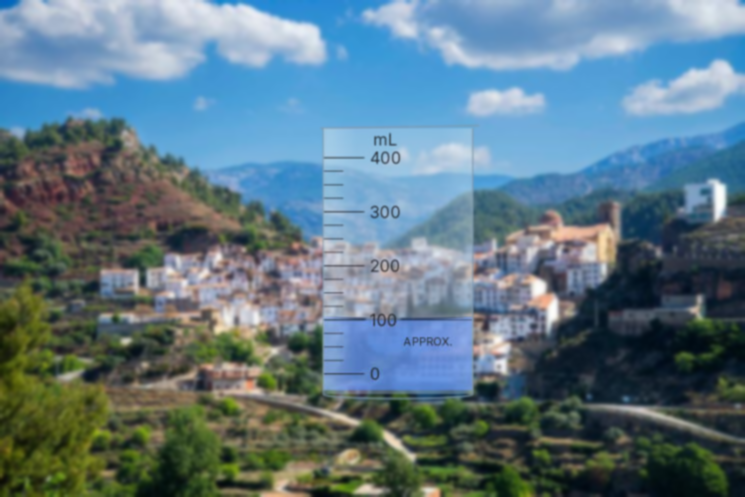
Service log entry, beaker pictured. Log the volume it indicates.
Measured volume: 100 mL
